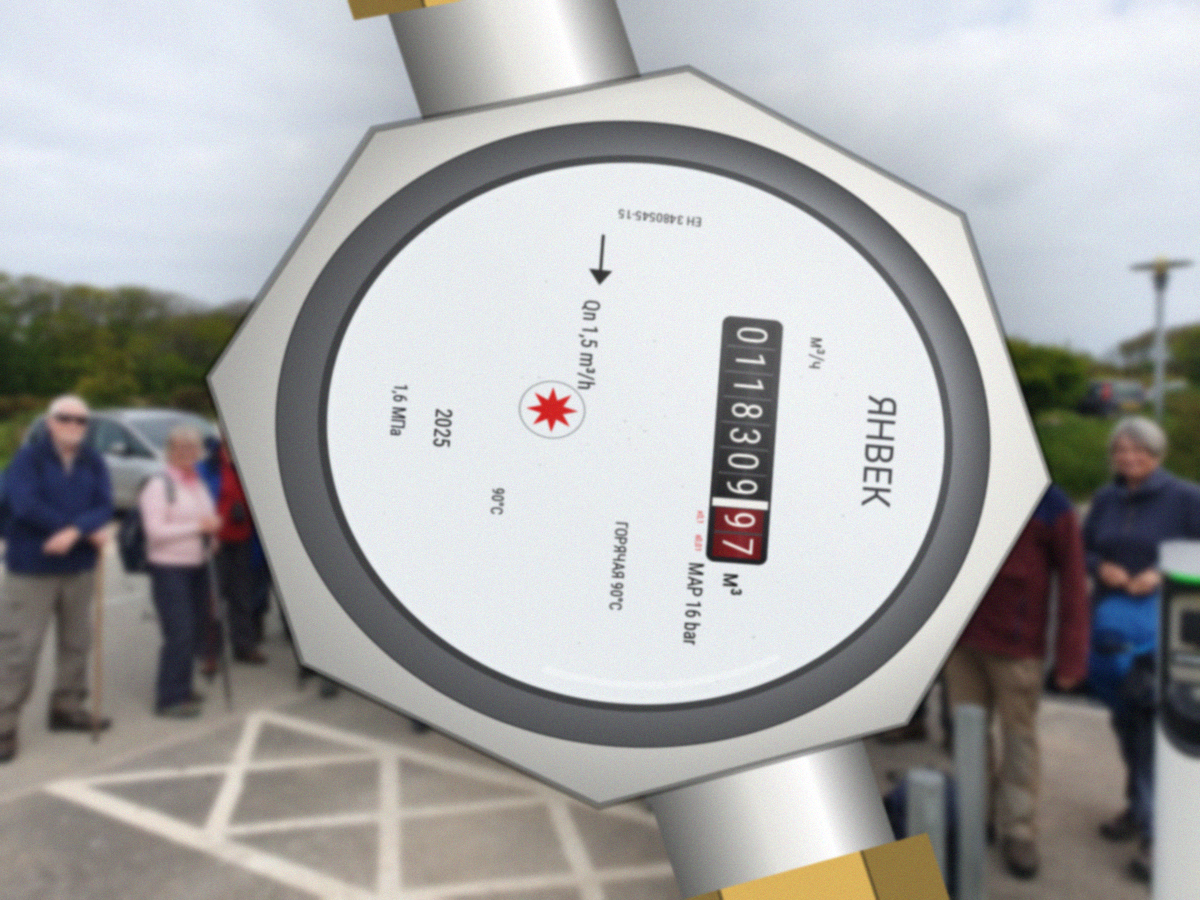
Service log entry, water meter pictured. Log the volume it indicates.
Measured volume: 118309.97 m³
